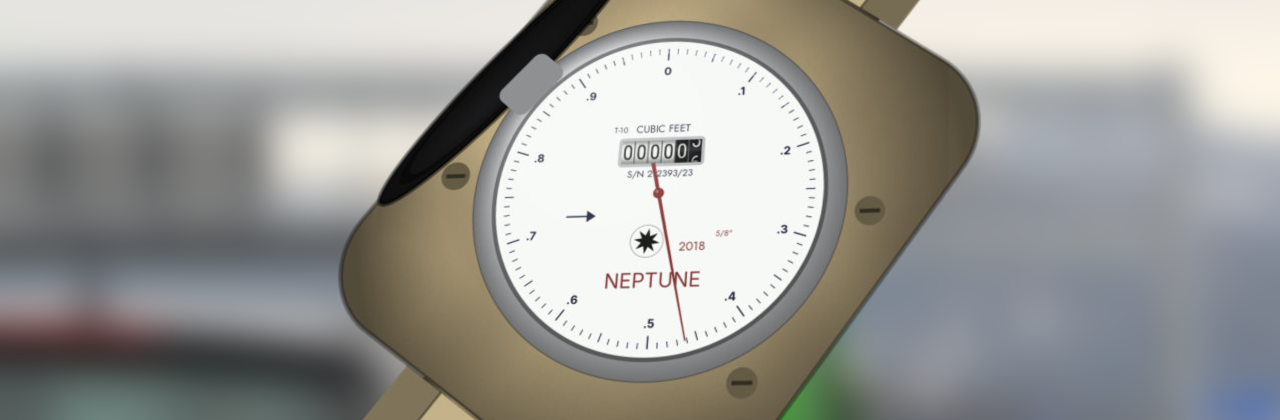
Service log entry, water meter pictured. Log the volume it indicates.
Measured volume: 5.46 ft³
